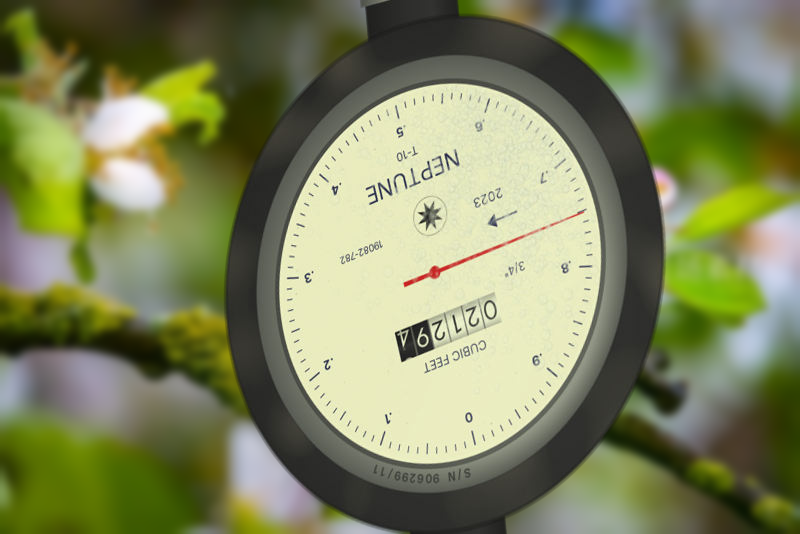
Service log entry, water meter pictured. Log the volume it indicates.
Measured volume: 21293.75 ft³
